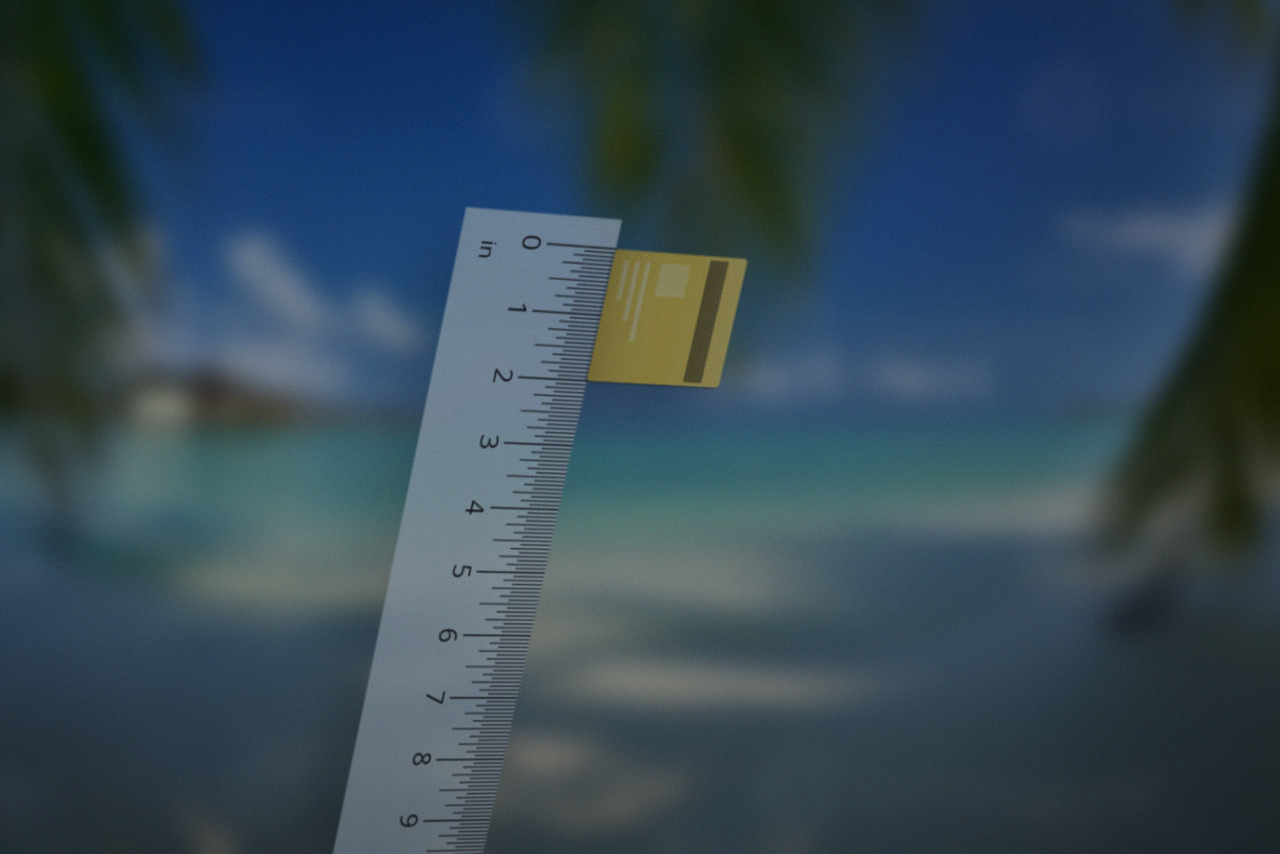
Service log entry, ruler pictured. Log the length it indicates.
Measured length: 2 in
